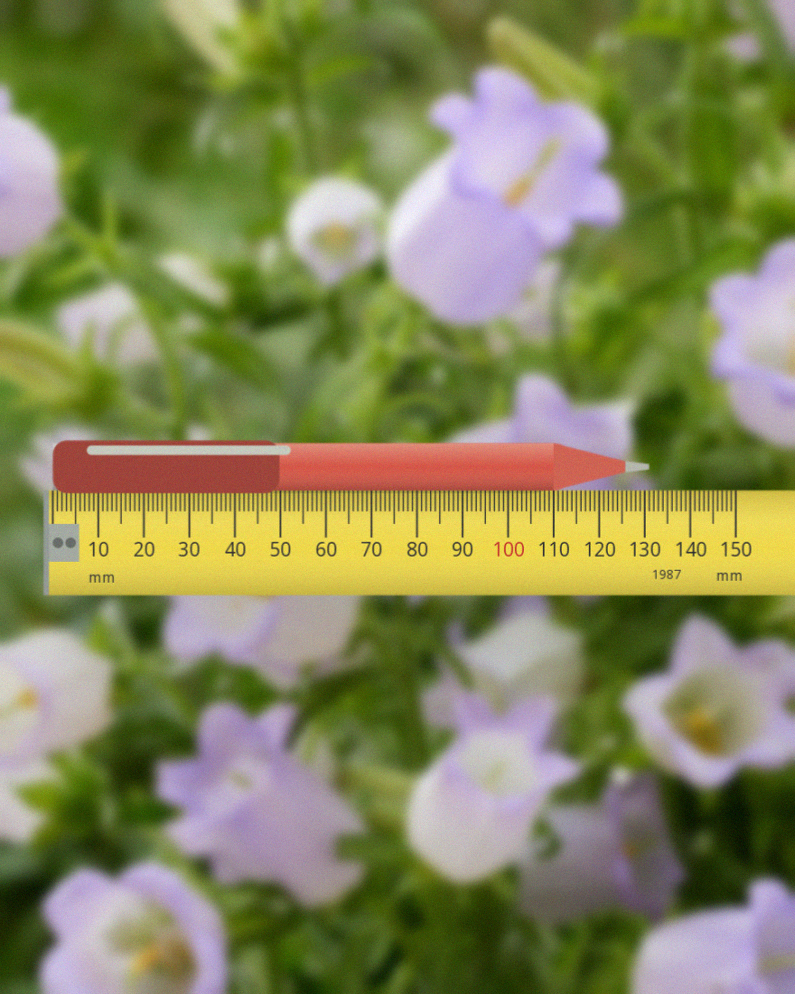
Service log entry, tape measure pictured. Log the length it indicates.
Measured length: 131 mm
